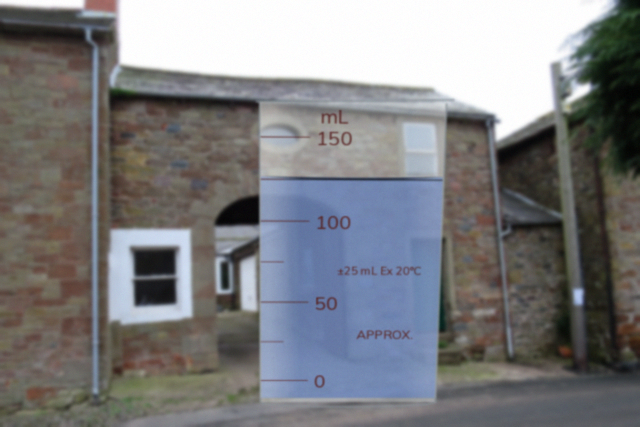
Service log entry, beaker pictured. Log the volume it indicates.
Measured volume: 125 mL
